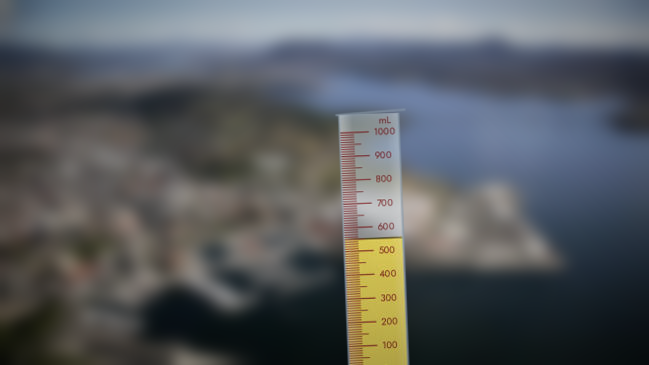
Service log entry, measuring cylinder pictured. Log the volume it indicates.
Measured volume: 550 mL
